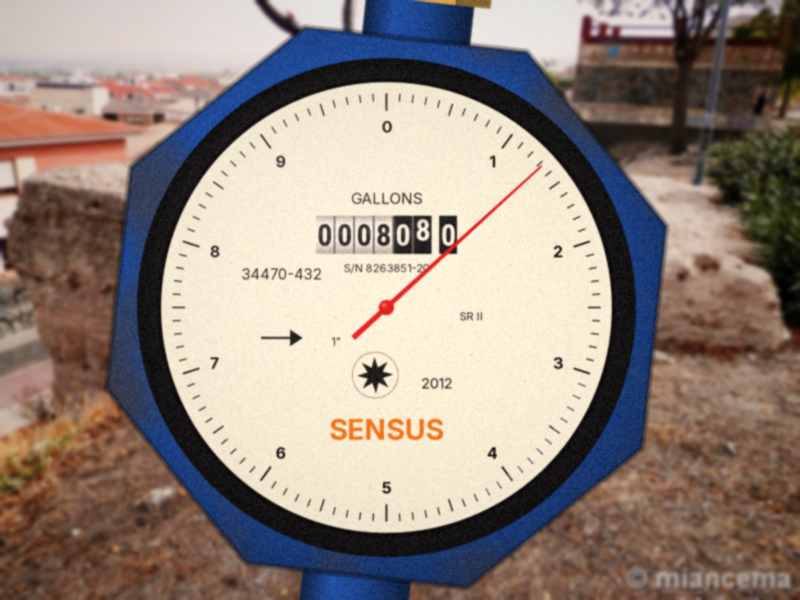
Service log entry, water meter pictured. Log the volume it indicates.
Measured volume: 8081.3 gal
